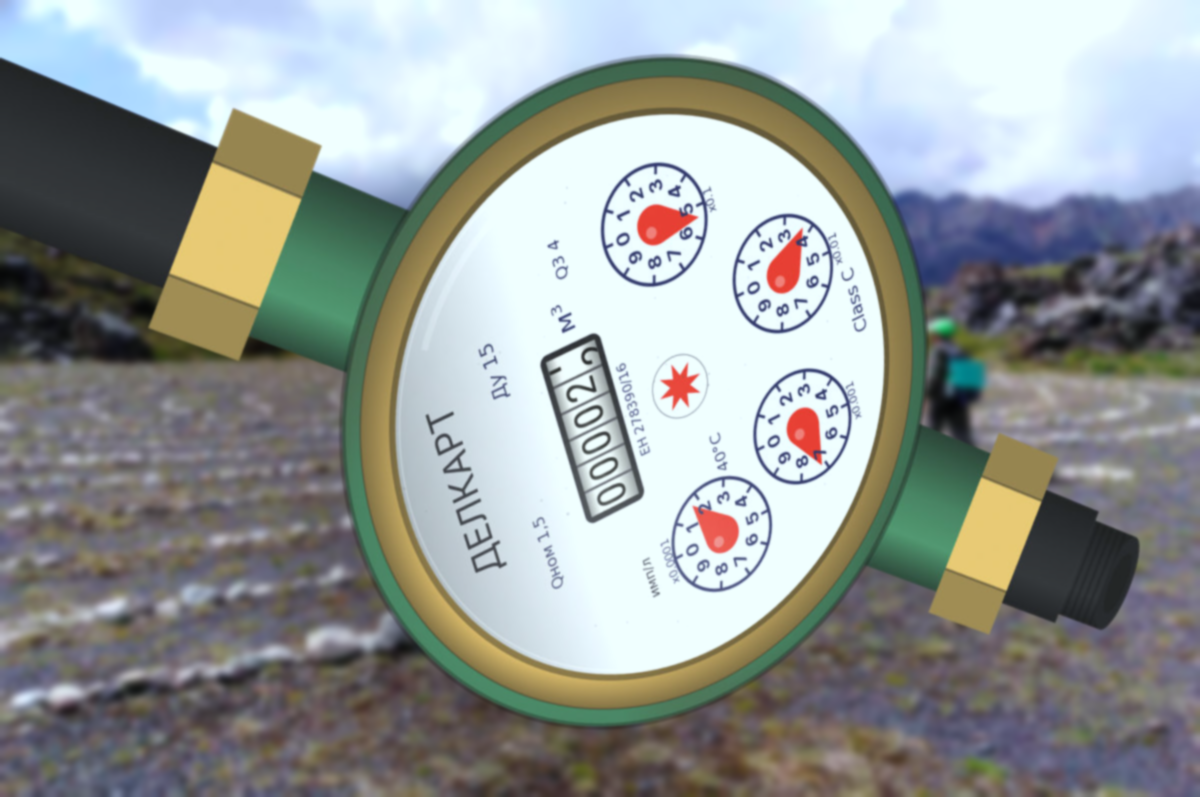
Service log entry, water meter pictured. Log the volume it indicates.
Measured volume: 21.5371 m³
